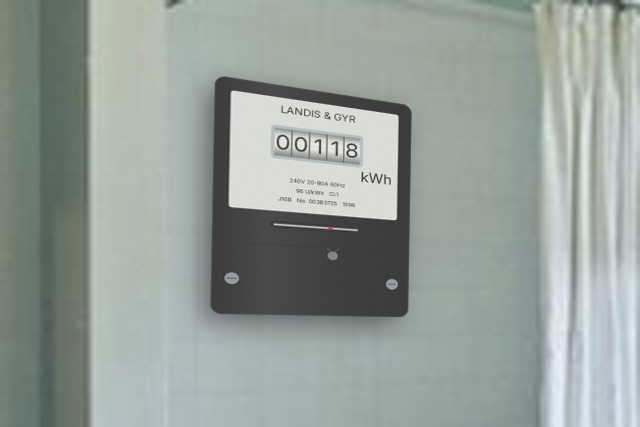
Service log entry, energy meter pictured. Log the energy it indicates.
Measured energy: 118 kWh
